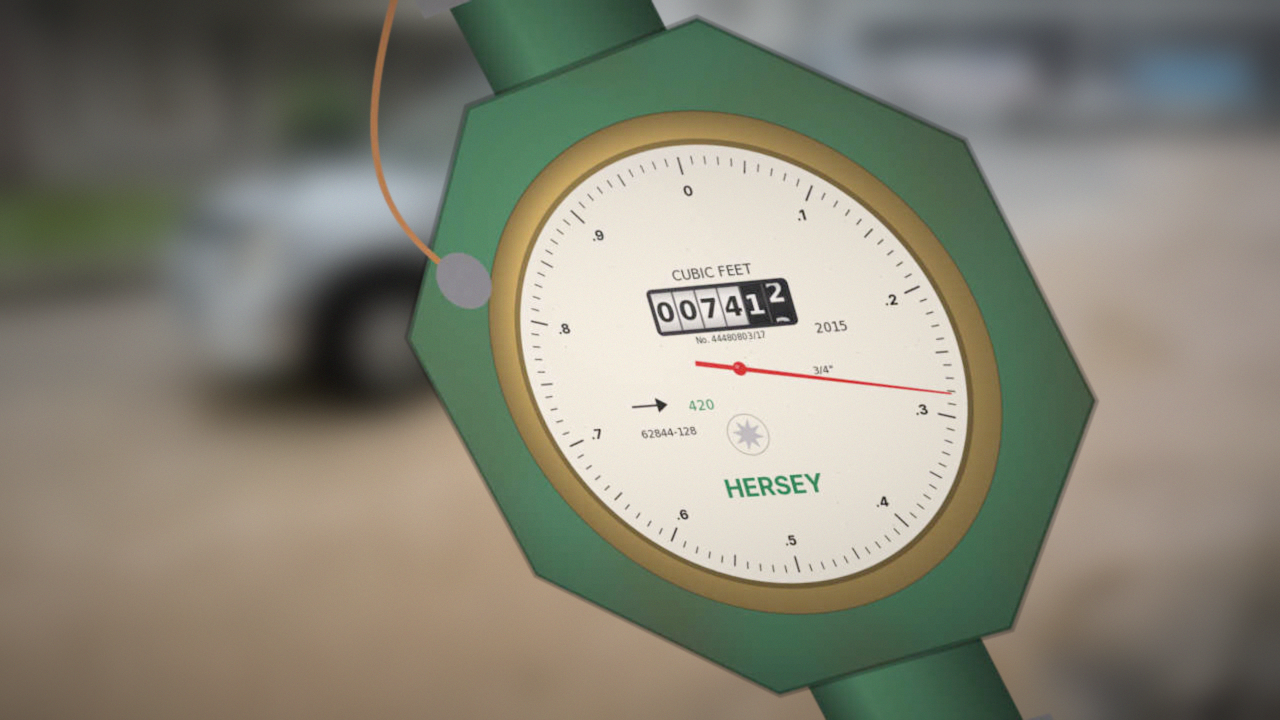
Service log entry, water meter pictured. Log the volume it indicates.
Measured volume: 7412.28 ft³
